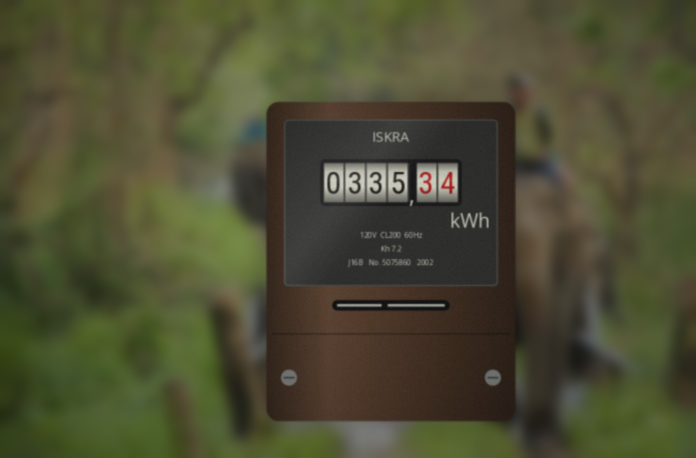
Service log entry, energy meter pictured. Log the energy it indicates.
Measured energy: 335.34 kWh
